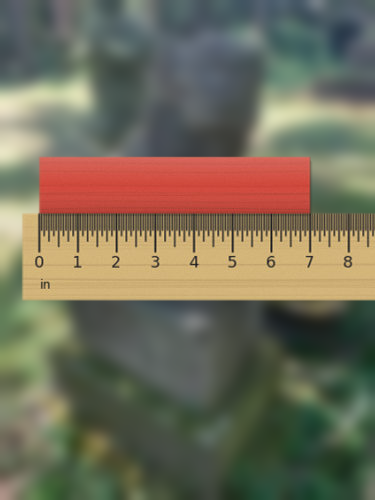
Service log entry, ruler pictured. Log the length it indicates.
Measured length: 7 in
